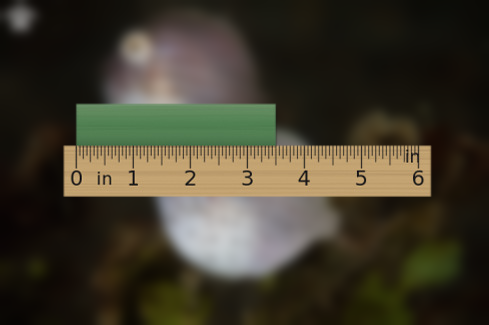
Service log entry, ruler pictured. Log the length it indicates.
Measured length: 3.5 in
